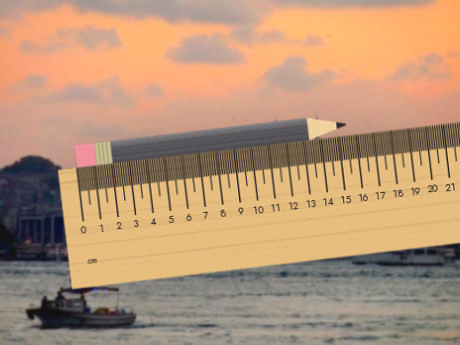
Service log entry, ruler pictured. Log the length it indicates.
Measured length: 15.5 cm
